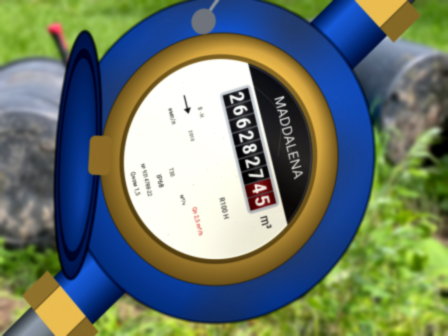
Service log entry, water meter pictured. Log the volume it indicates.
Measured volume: 2662827.45 m³
